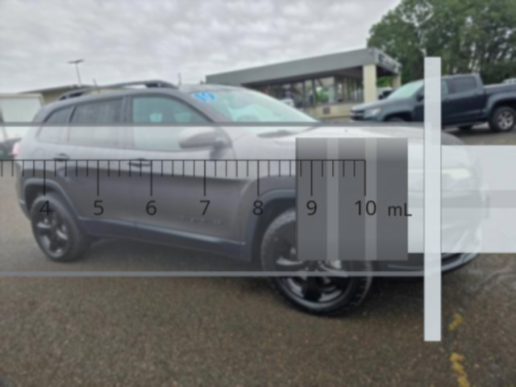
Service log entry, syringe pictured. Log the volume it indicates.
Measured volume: 8.7 mL
